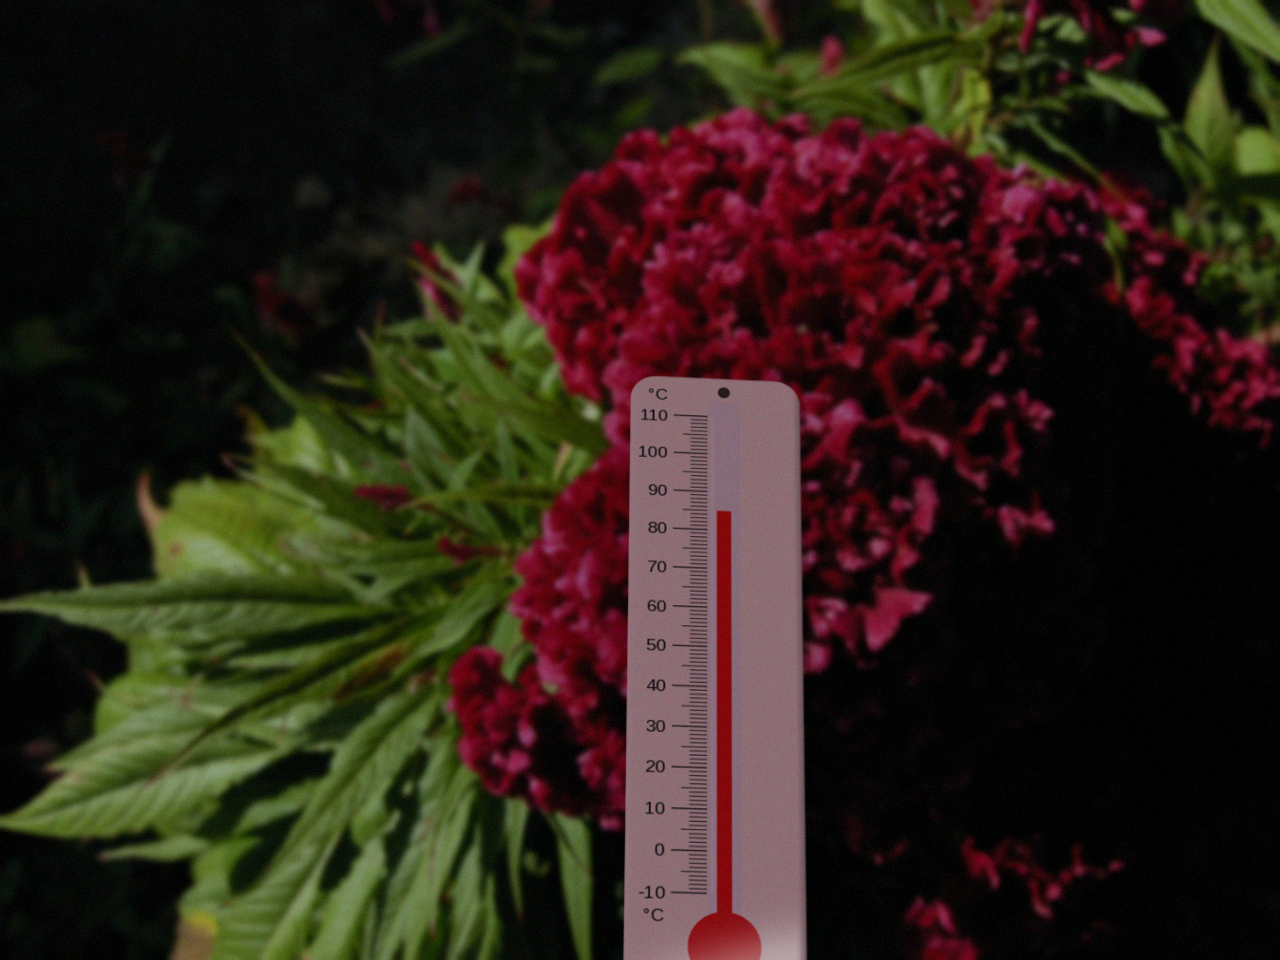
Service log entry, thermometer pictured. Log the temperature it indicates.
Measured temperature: 85 °C
